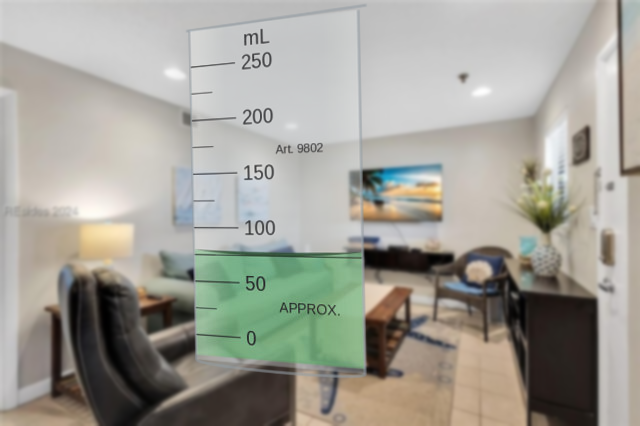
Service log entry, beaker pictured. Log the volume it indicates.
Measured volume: 75 mL
